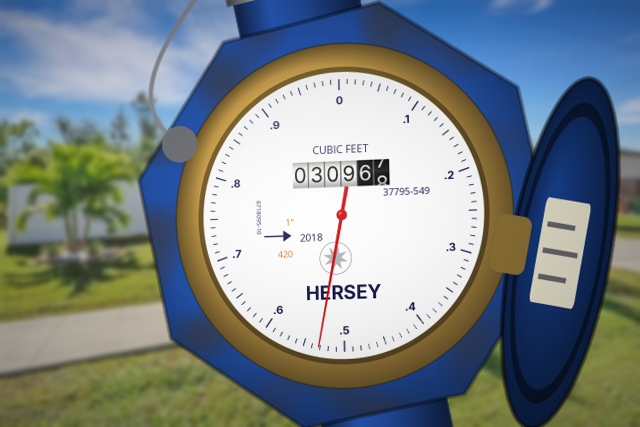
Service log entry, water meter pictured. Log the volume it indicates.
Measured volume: 30967.53 ft³
